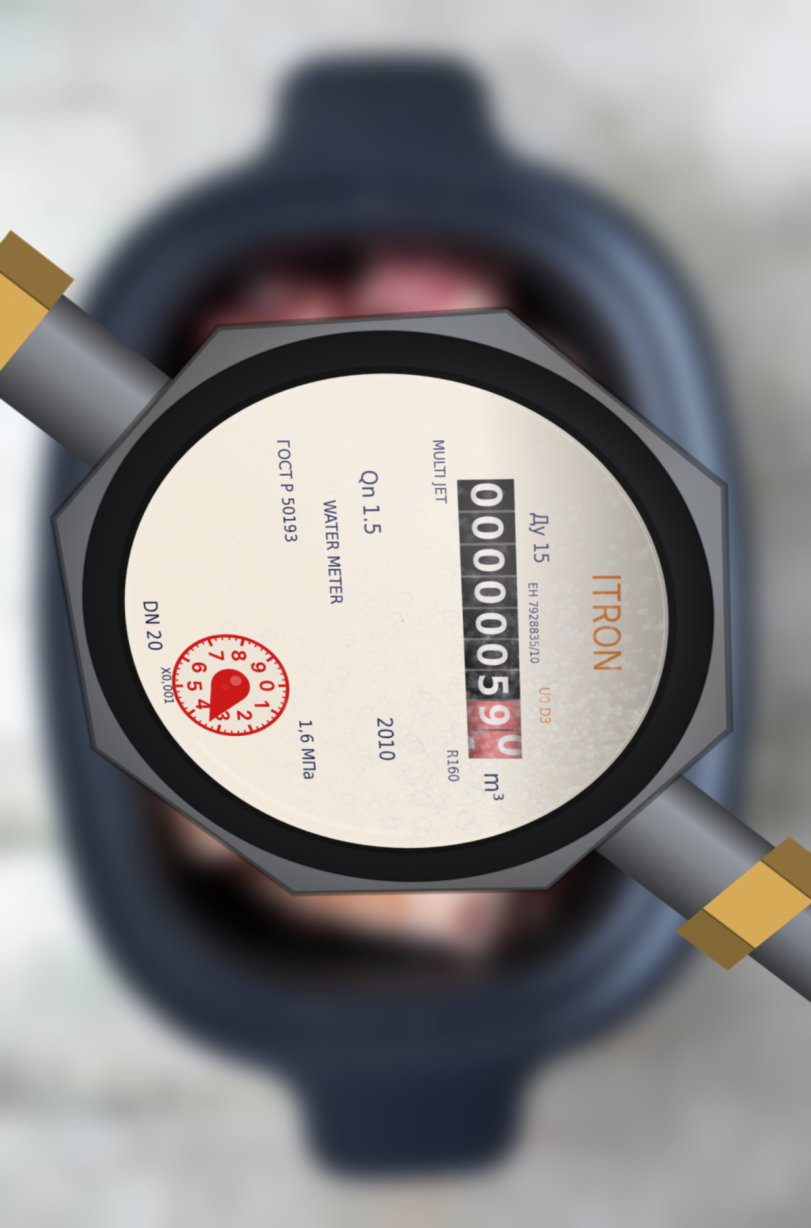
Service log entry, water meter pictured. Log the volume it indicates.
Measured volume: 5.903 m³
